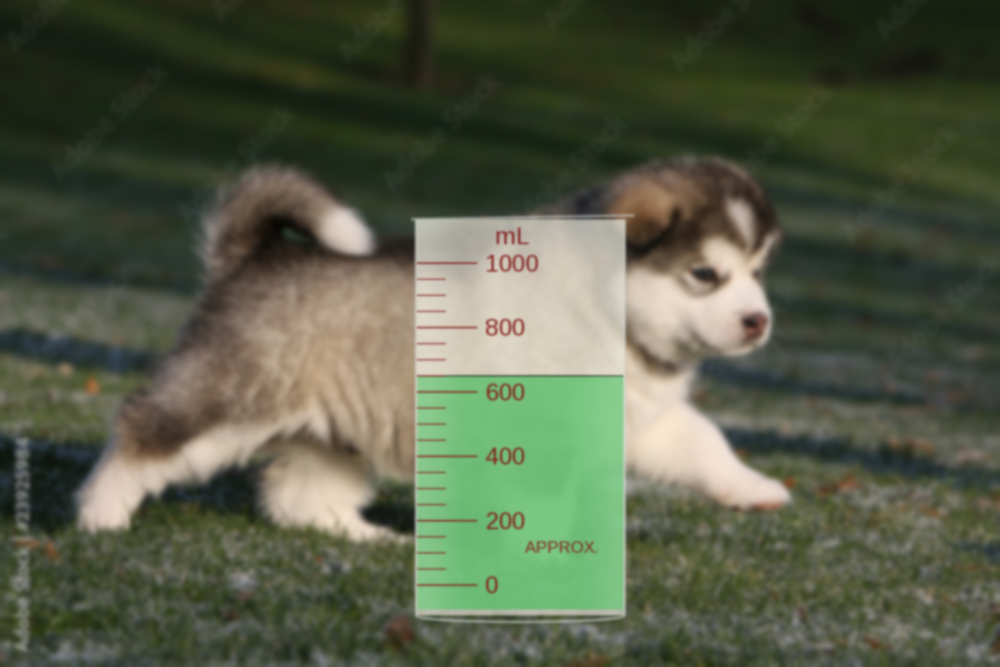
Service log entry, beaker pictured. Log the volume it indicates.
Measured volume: 650 mL
